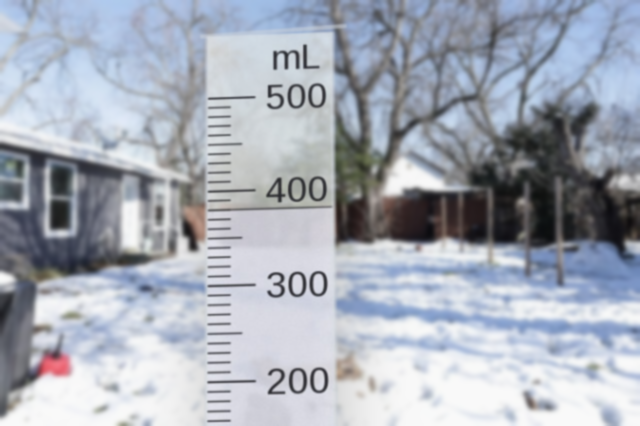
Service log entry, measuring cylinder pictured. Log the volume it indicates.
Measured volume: 380 mL
